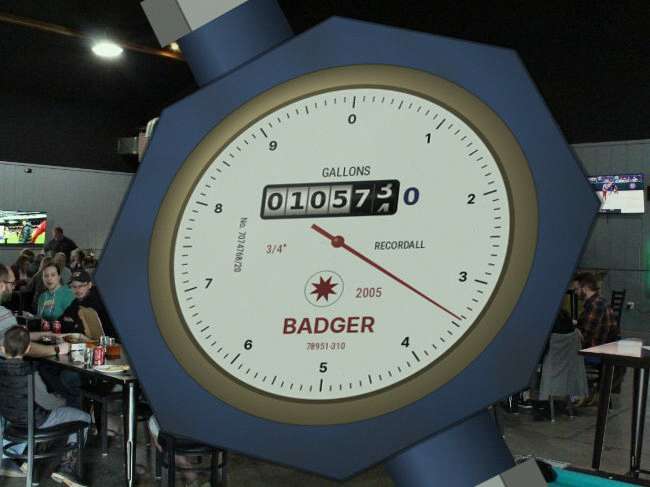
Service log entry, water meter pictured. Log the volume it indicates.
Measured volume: 105733.4 gal
